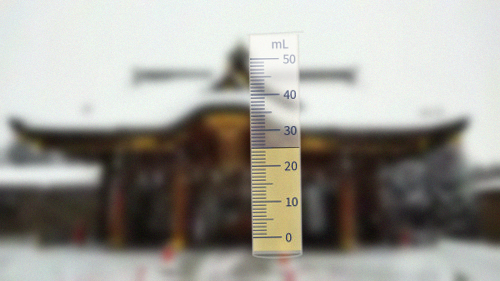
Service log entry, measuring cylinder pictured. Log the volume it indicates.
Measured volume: 25 mL
